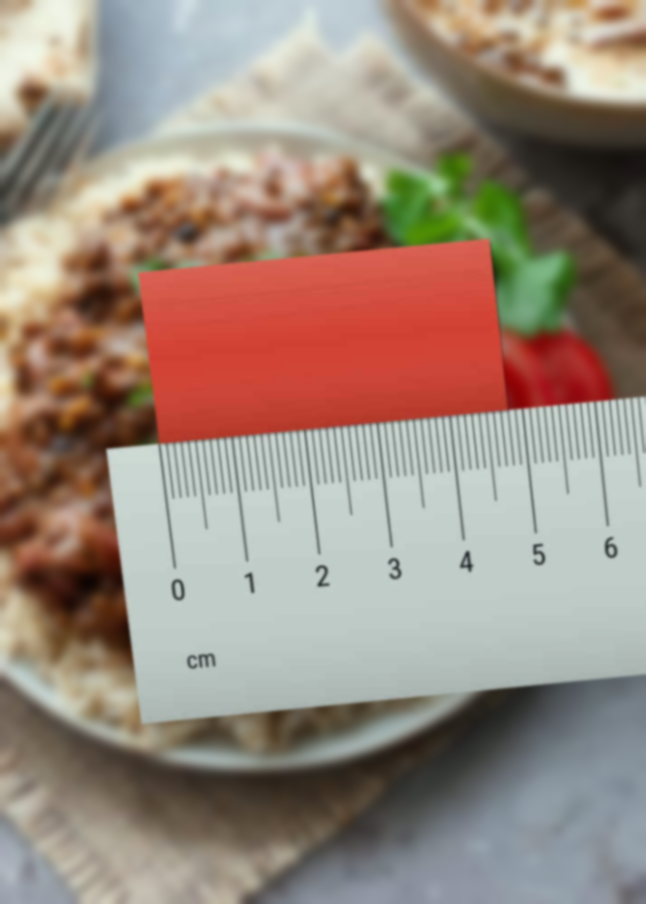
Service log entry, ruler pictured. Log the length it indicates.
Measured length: 4.8 cm
